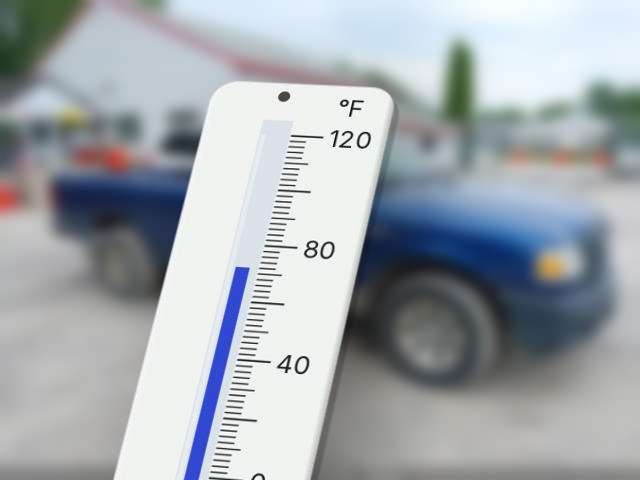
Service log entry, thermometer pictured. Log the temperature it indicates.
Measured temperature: 72 °F
